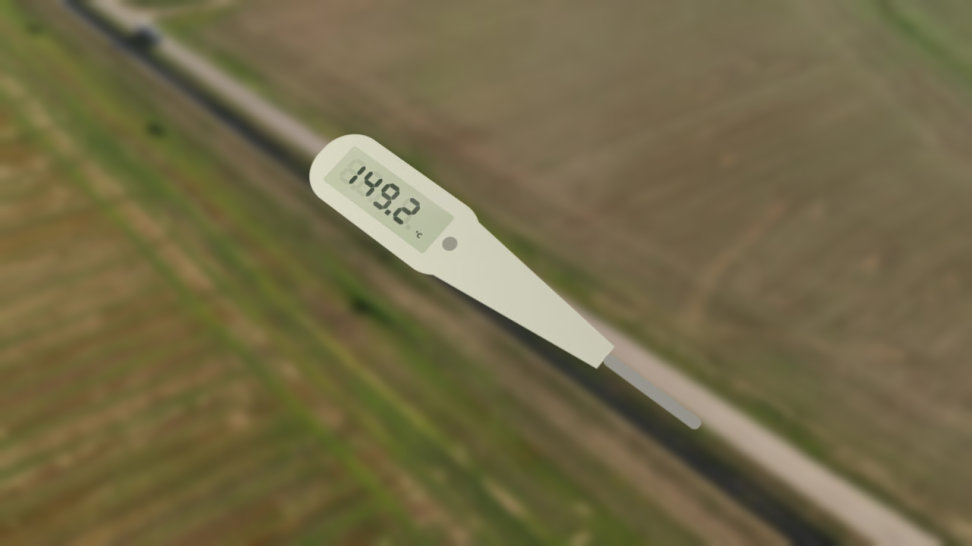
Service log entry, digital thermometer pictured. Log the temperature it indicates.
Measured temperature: 149.2 °C
